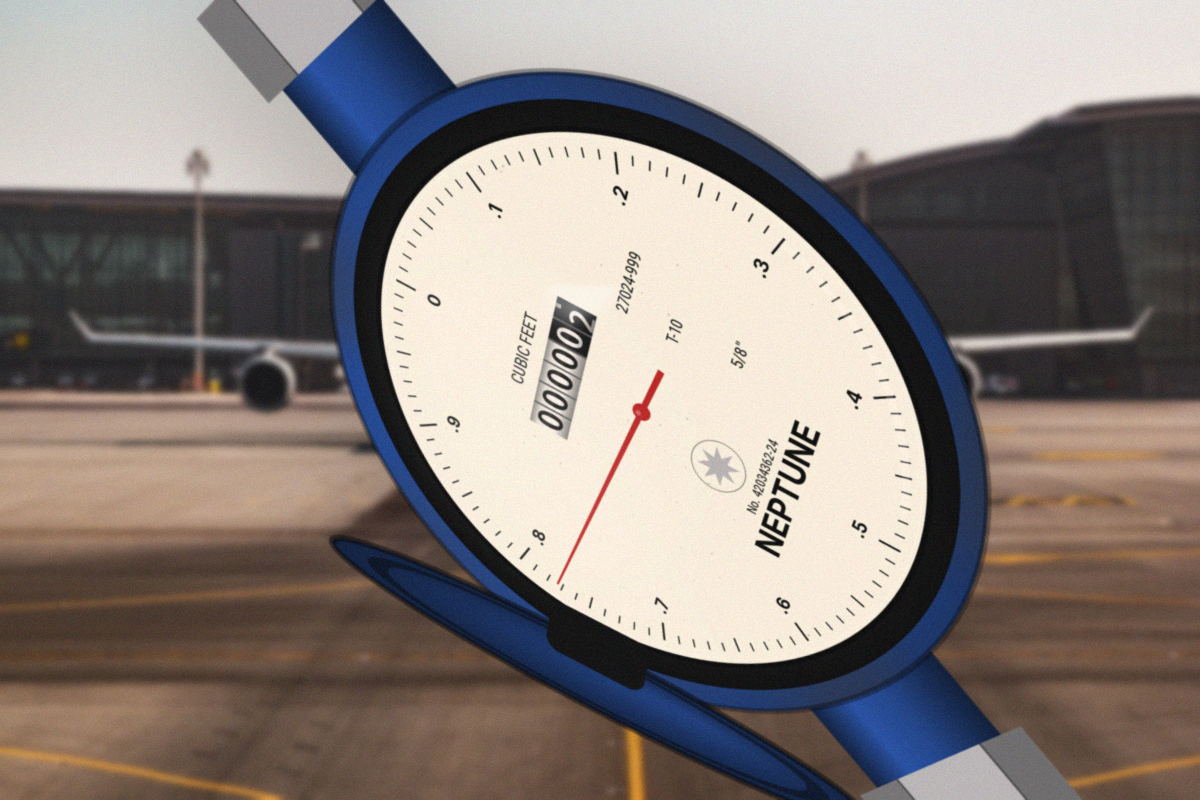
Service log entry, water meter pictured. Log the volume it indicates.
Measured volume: 1.77 ft³
